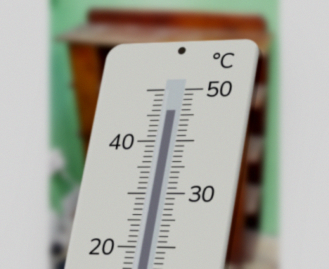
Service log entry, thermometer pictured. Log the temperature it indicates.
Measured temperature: 46 °C
